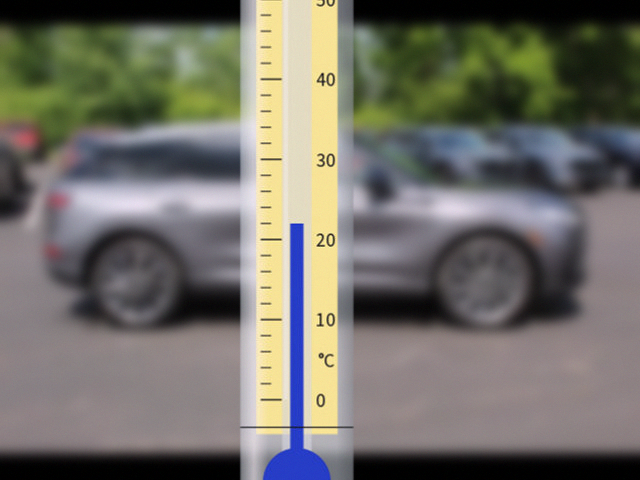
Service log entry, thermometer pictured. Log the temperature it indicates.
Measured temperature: 22 °C
